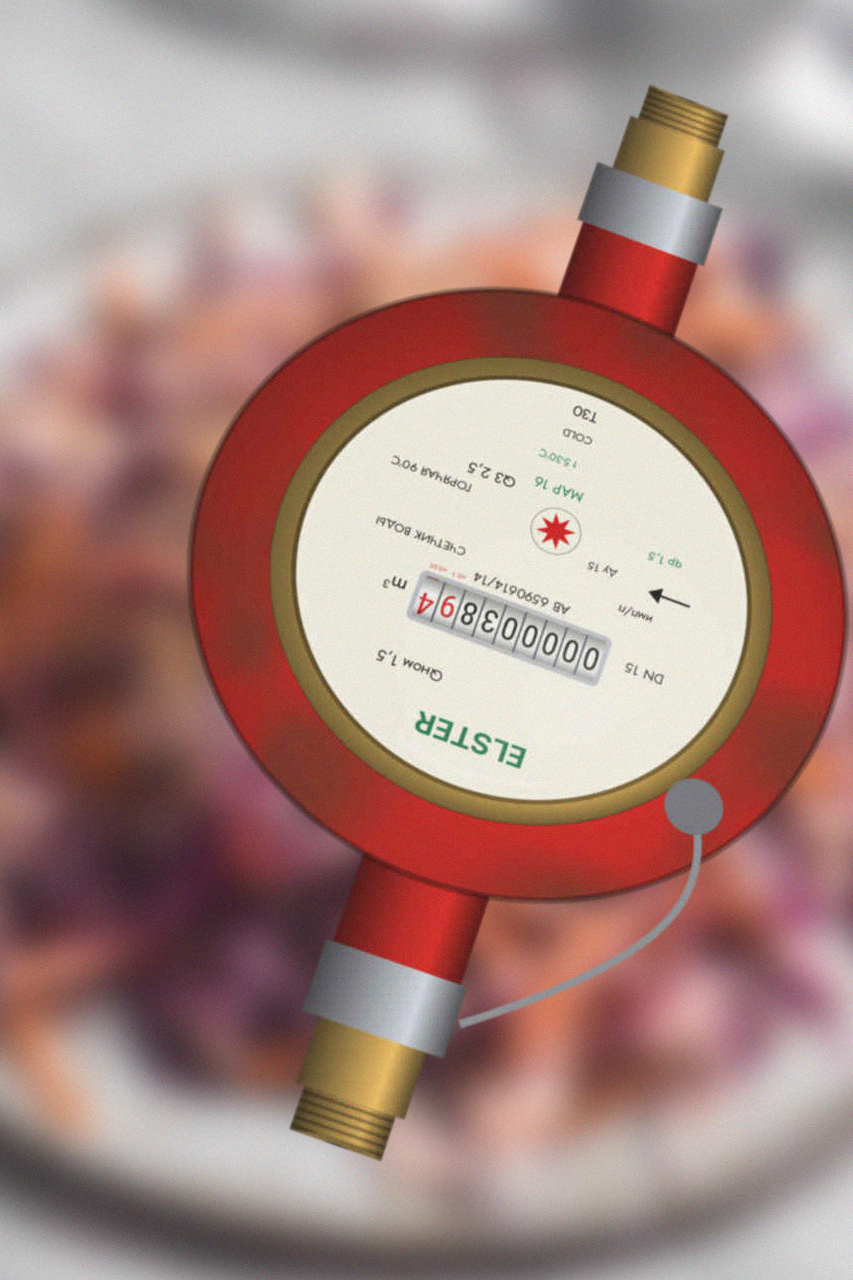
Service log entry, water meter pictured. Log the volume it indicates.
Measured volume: 38.94 m³
